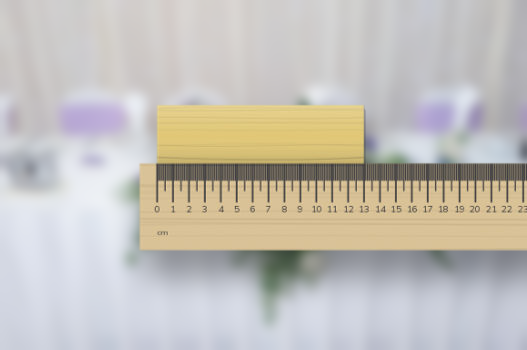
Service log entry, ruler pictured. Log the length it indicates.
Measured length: 13 cm
